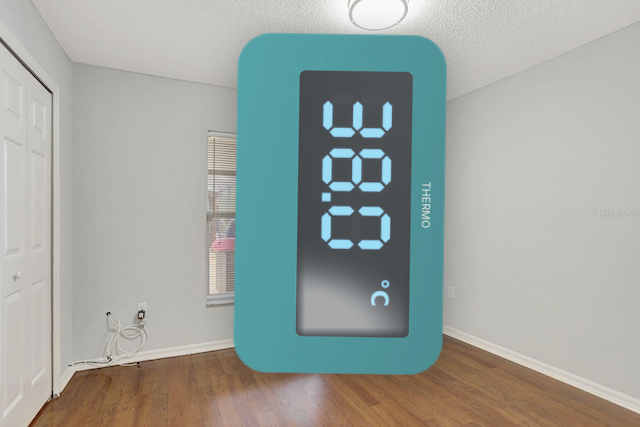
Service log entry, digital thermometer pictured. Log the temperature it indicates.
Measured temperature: 38.0 °C
